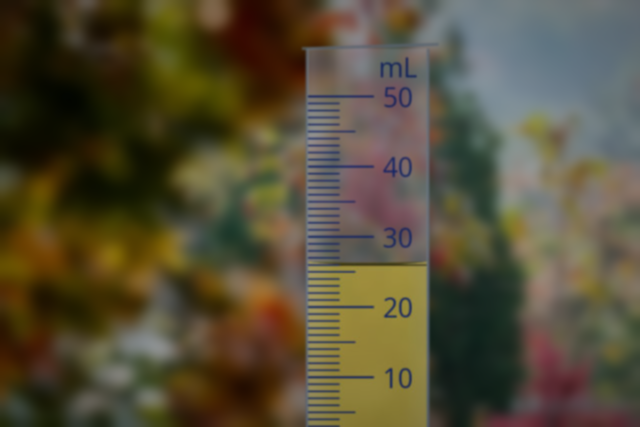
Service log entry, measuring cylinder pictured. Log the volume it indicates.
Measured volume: 26 mL
